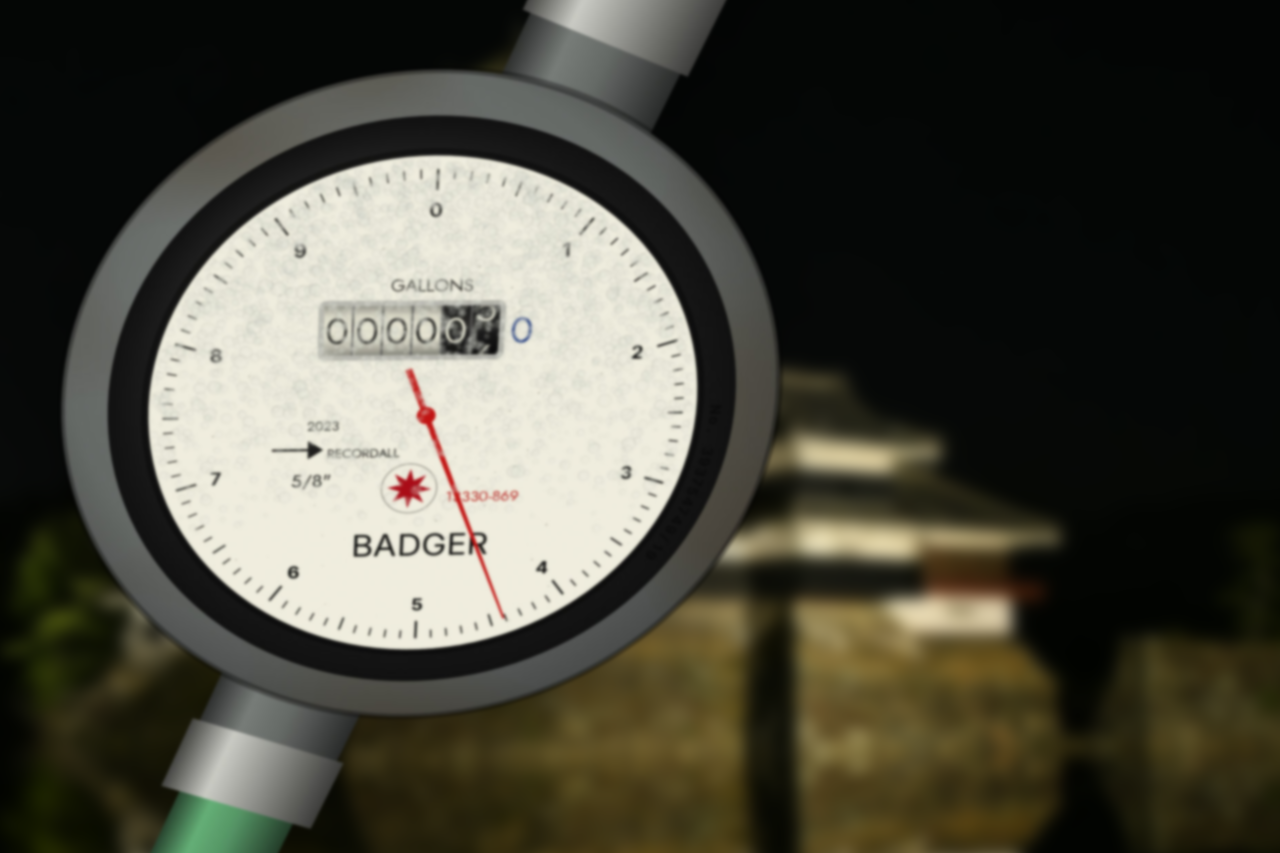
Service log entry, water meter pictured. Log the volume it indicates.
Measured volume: 54.4 gal
